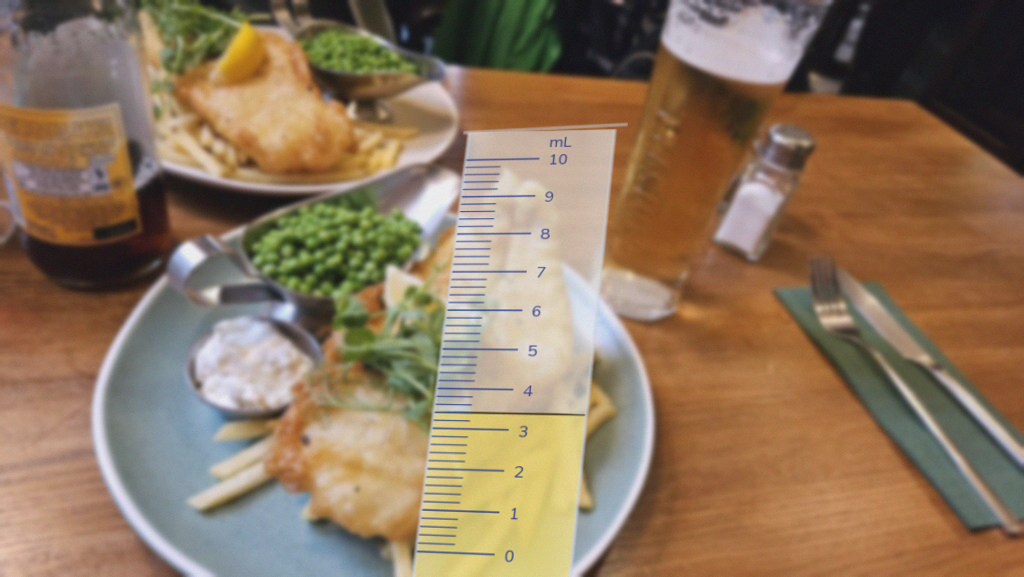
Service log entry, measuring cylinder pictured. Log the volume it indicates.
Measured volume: 3.4 mL
